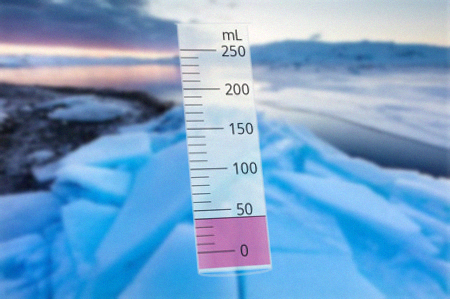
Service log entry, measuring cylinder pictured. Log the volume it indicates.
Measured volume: 40 mL
